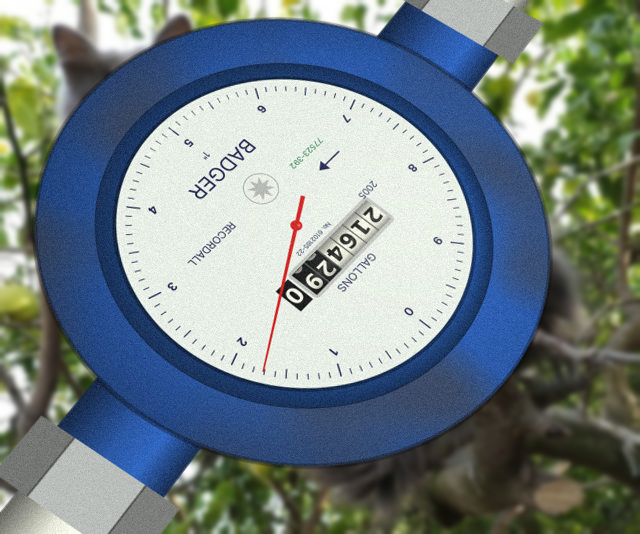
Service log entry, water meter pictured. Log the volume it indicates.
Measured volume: 2164291.7 gal
